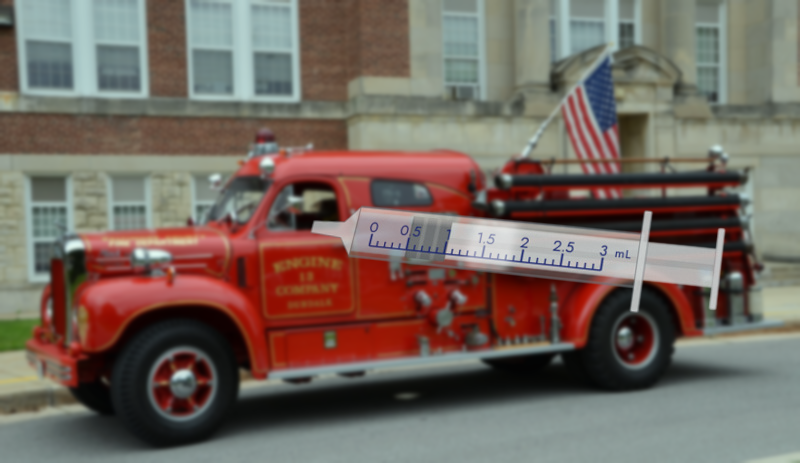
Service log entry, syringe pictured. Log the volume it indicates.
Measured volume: 0.5 mL
